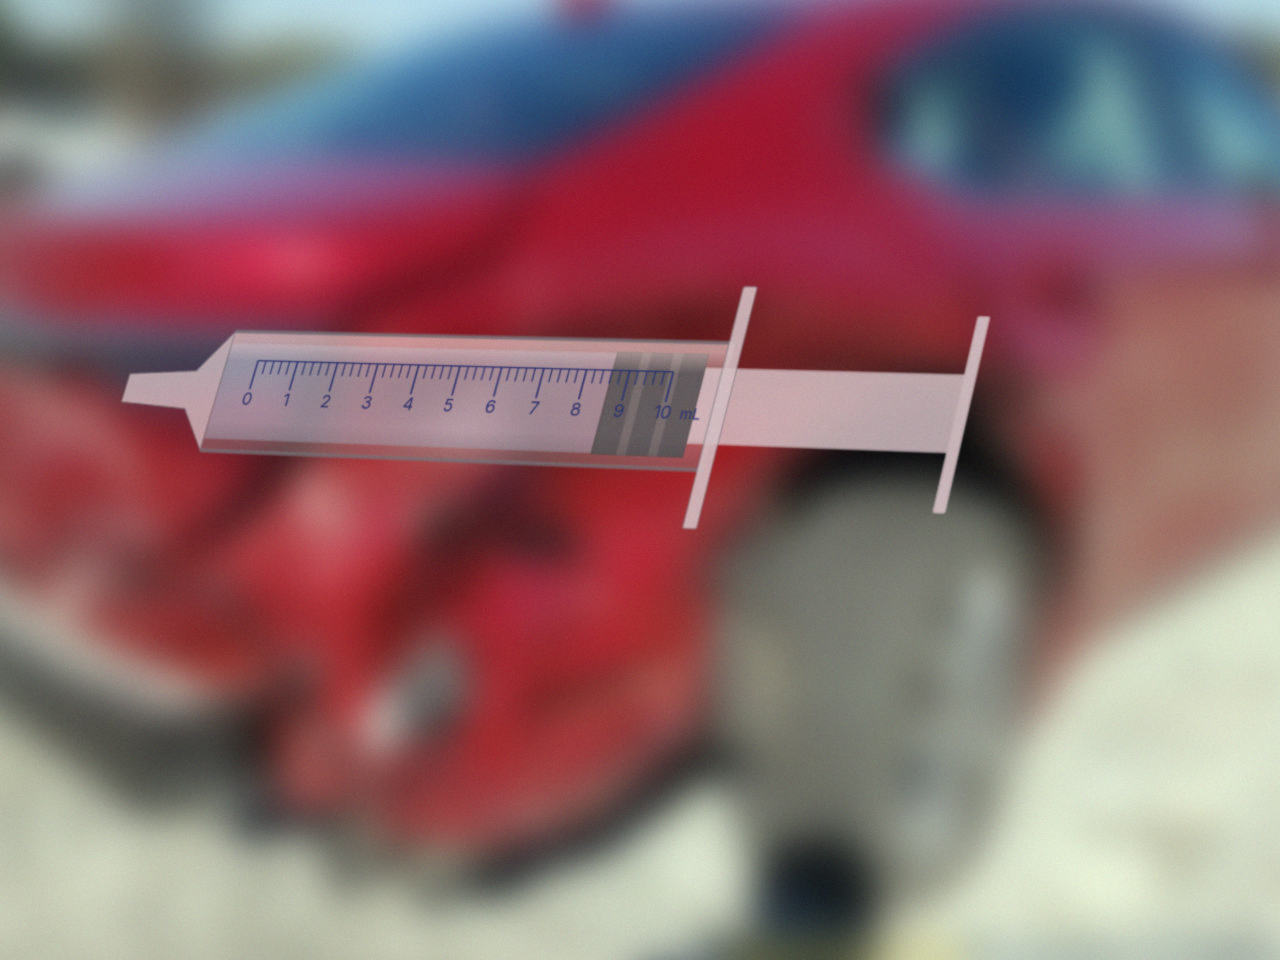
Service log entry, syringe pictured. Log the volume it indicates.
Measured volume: 8.6 mL
